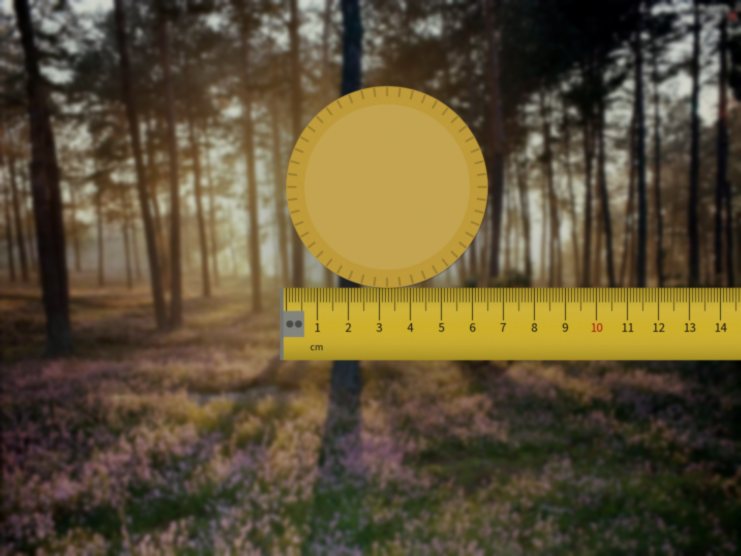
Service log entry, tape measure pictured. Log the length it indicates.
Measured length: 6.5 cm
